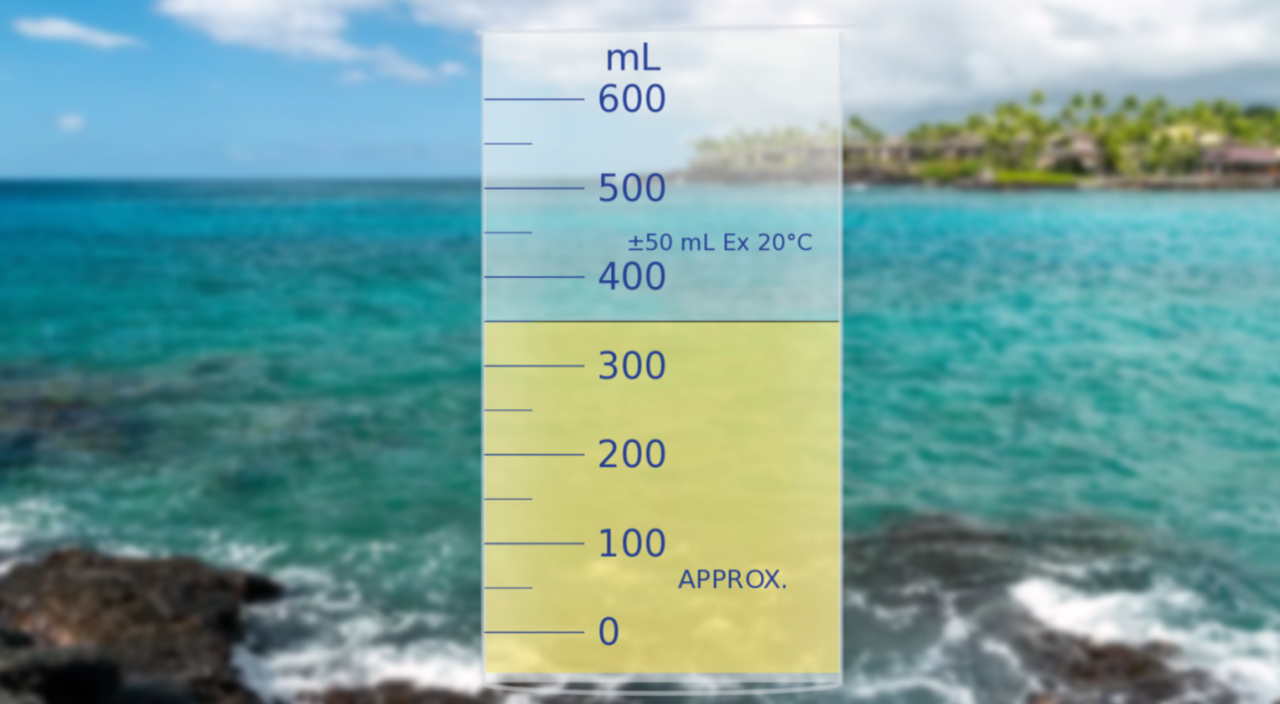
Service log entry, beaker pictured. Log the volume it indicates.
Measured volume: 350 mL
